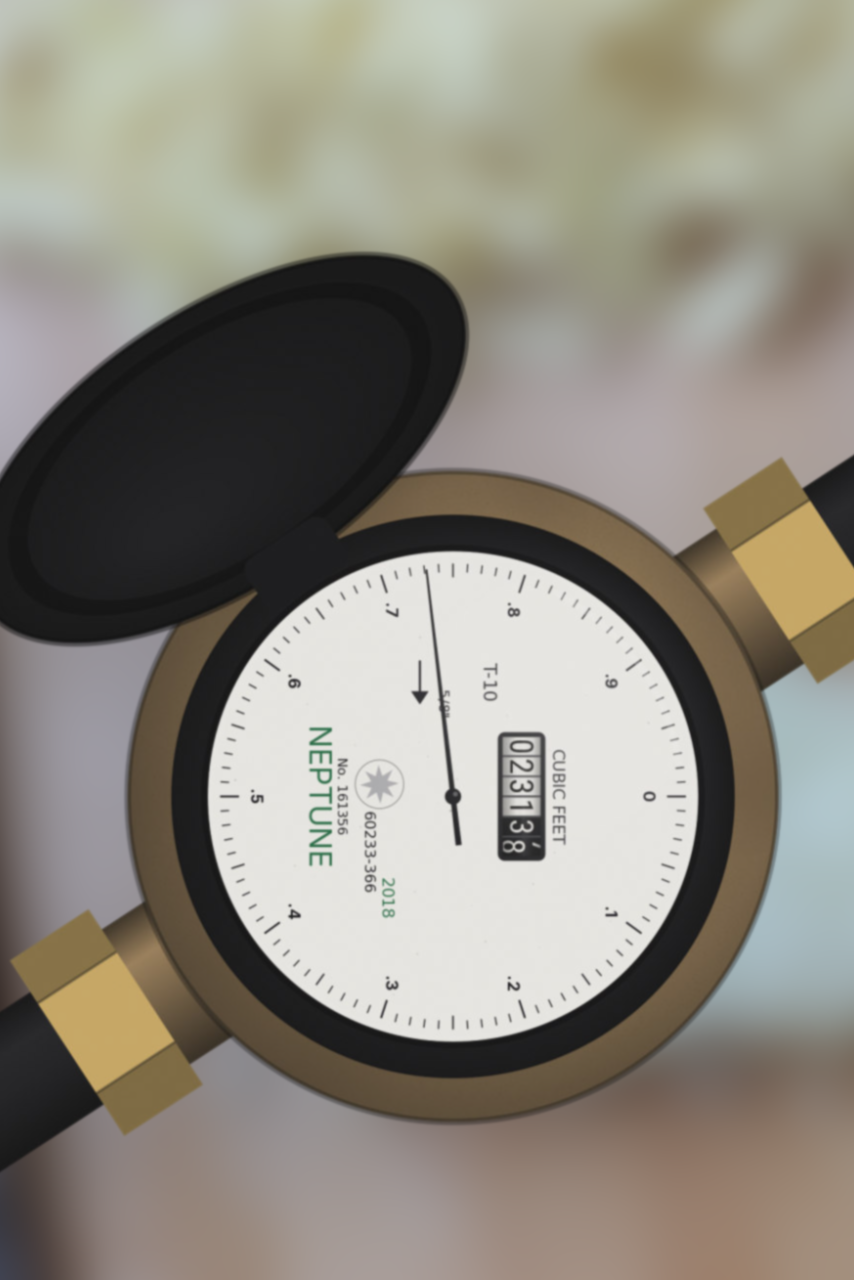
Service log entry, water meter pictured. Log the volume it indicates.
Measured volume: 23137.73 ft³
